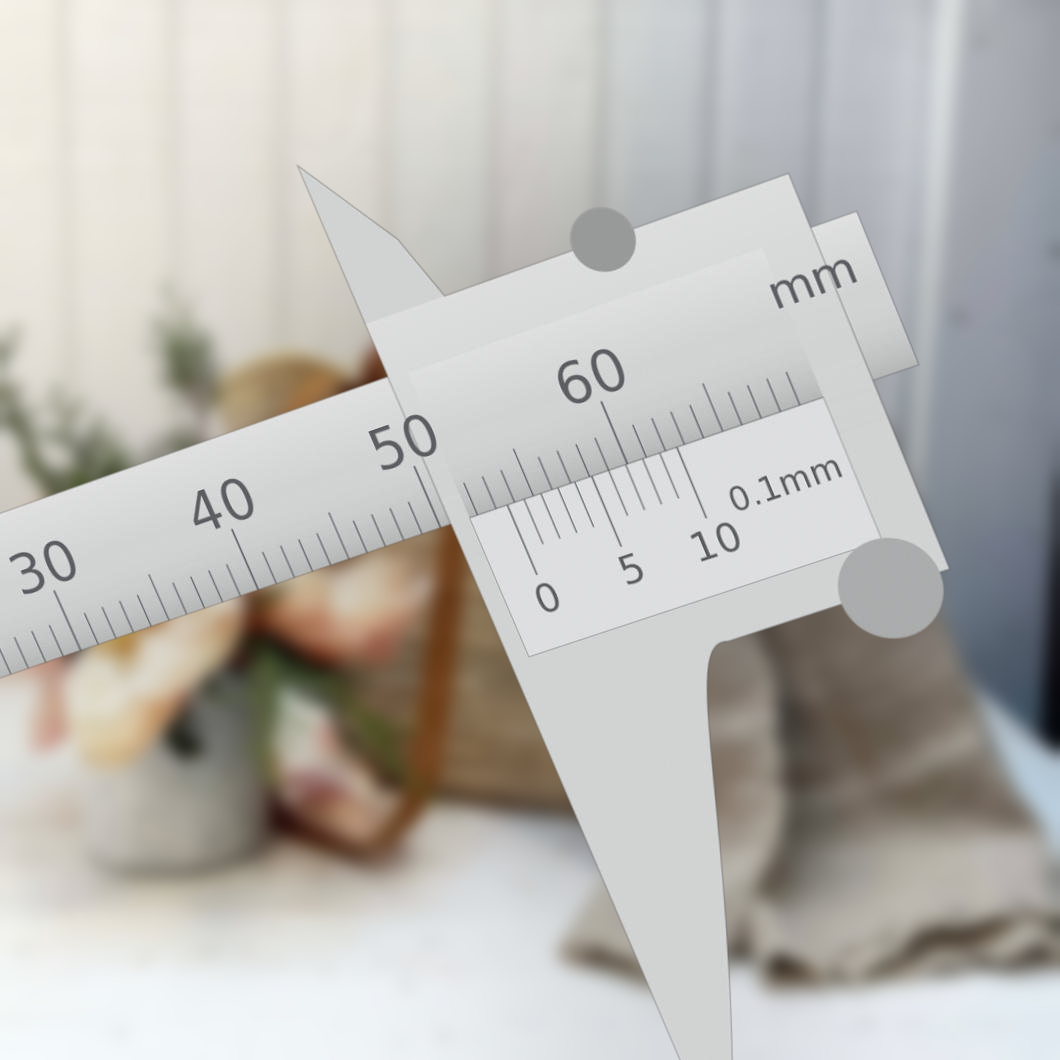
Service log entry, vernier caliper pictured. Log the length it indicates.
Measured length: 53.6 mm
